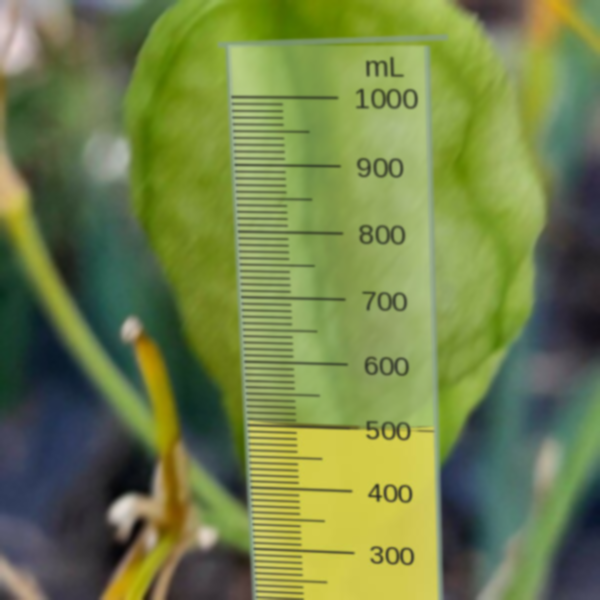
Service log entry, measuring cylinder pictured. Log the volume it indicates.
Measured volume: 500 mL
